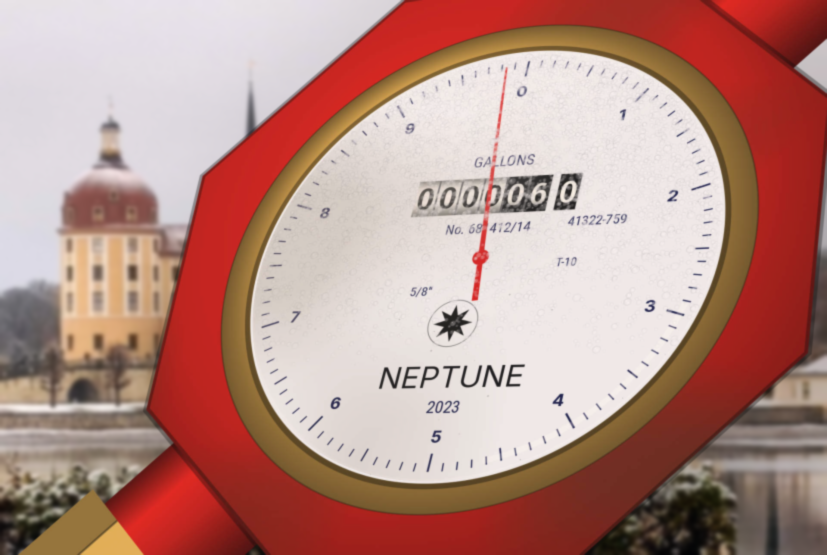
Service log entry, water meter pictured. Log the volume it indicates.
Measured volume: 59.8 gal
